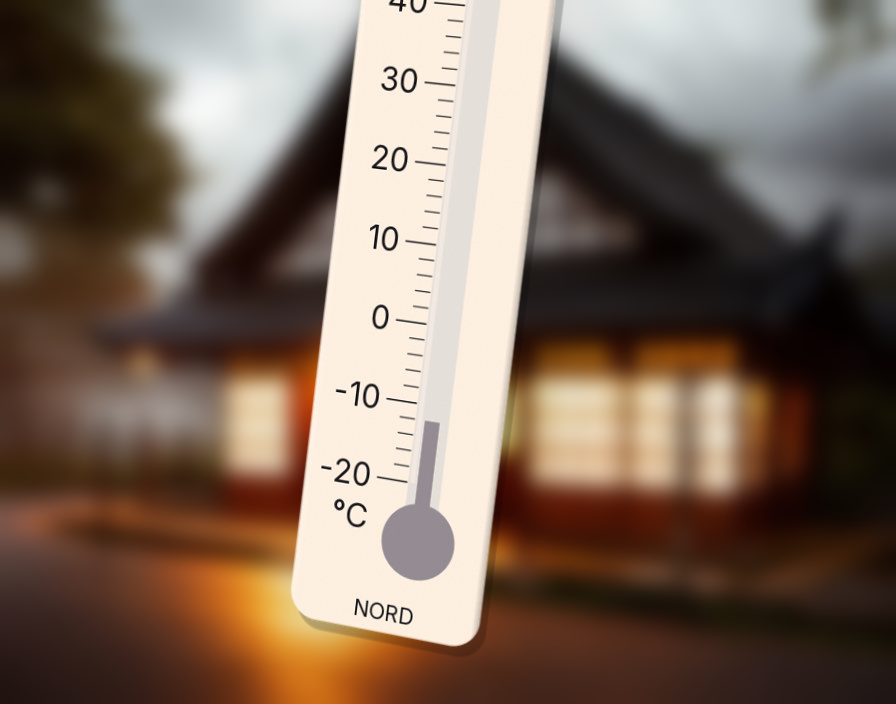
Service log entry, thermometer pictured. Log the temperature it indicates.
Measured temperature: -12 °C
